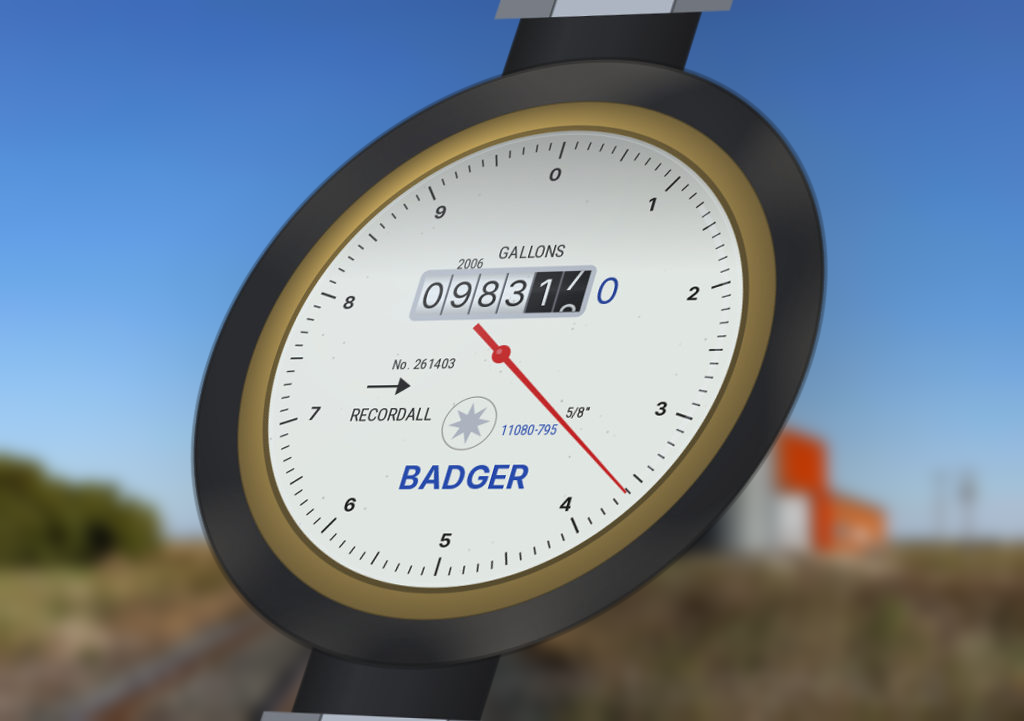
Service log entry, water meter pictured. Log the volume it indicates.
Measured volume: 983173.6 gal
